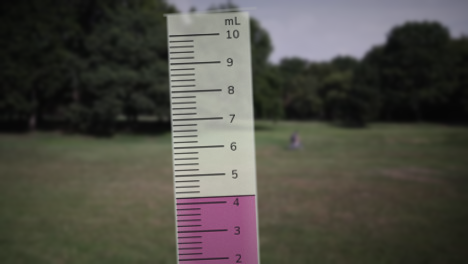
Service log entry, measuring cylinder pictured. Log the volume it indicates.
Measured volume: 4.2 mL
